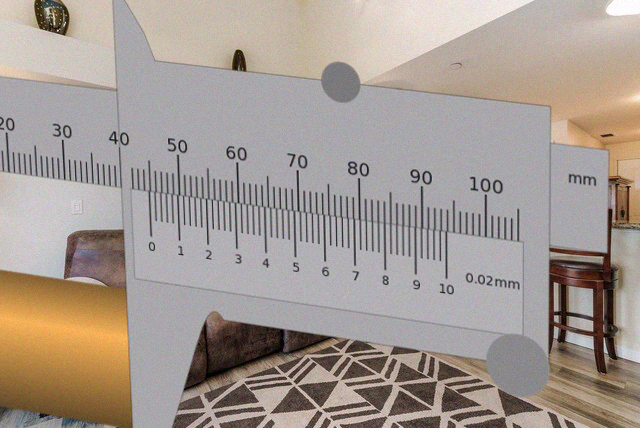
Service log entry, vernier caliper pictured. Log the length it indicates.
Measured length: 44.8 mm
